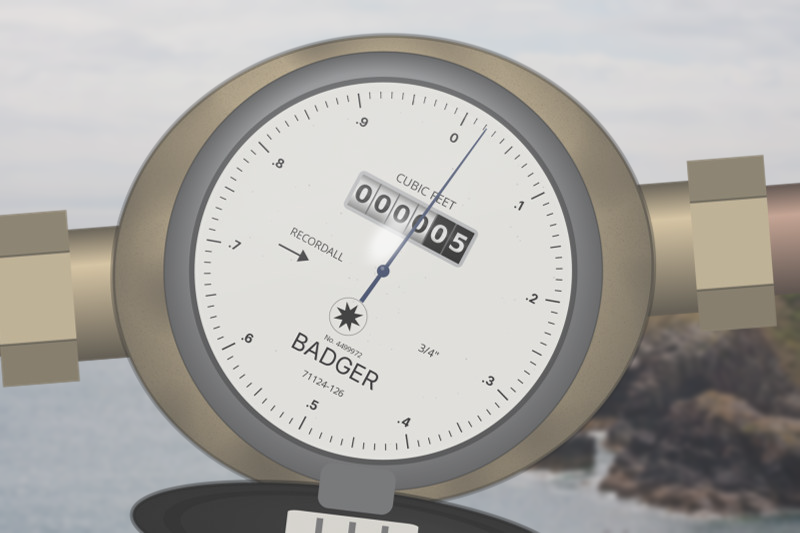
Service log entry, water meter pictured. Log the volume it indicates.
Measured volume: 5.02 ft³
